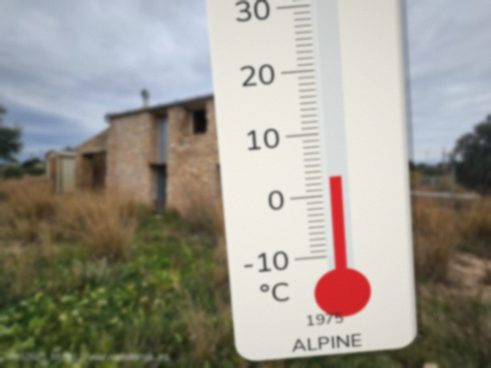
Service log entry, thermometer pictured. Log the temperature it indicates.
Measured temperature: 3 °C
